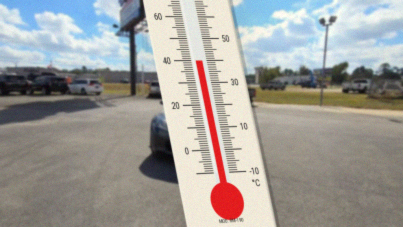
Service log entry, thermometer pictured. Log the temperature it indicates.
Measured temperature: 40 °C
